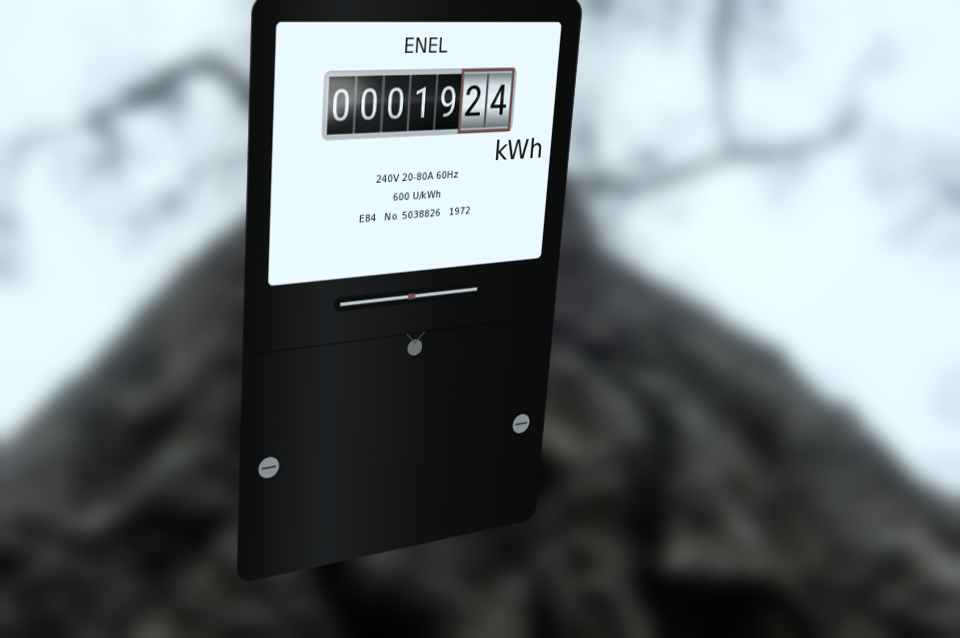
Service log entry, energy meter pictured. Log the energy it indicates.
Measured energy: 19.24 kWh
